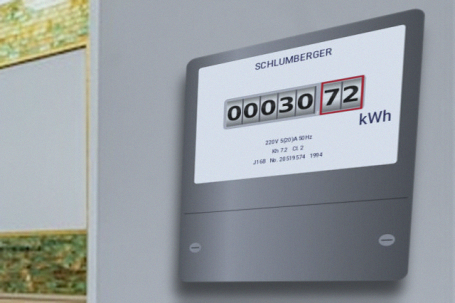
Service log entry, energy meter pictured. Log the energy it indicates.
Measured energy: 30.72 kWh
